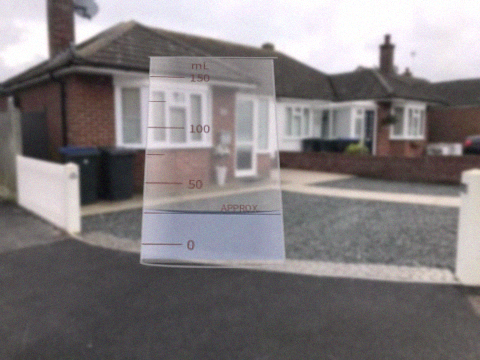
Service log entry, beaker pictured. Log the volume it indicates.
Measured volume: 25 mL
